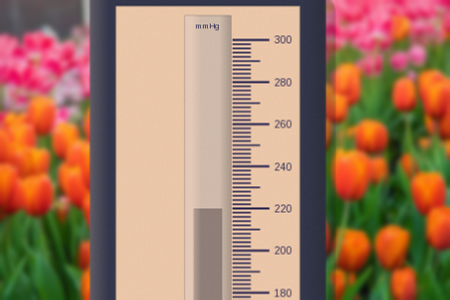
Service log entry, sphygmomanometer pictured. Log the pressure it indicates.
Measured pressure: 220 mmHg
